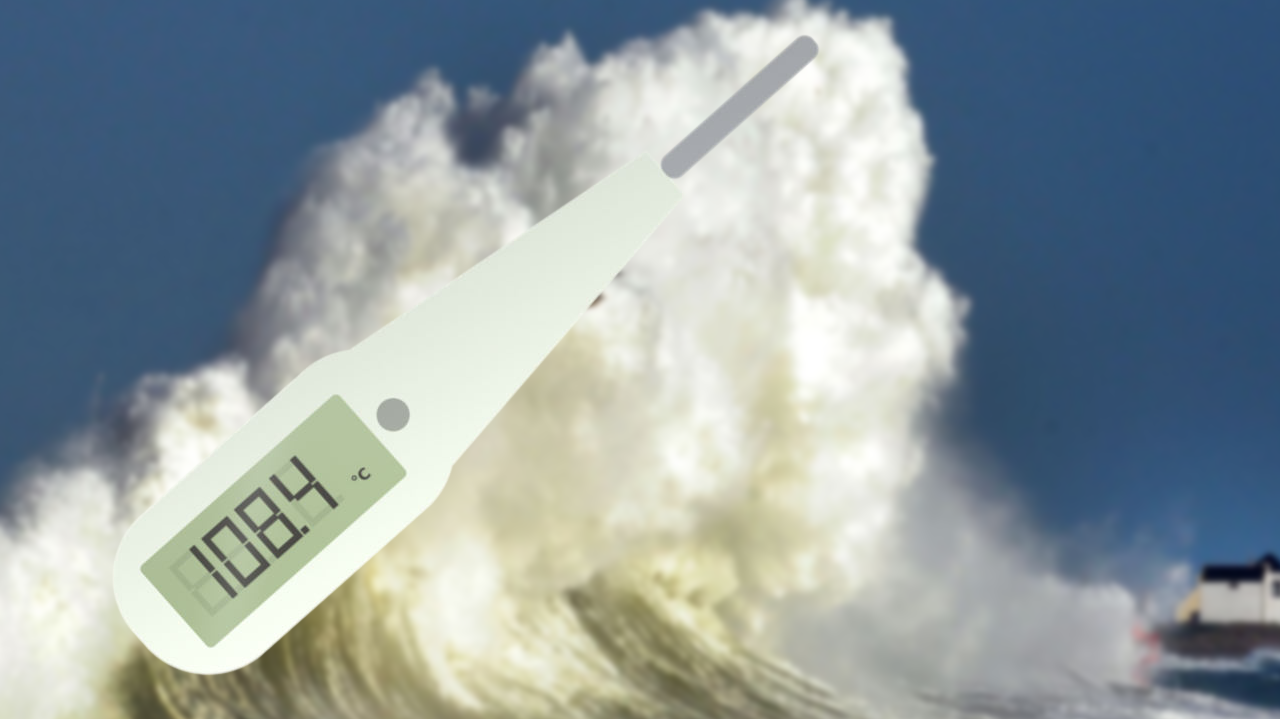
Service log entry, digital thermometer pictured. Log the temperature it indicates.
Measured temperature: 108.4 °C
